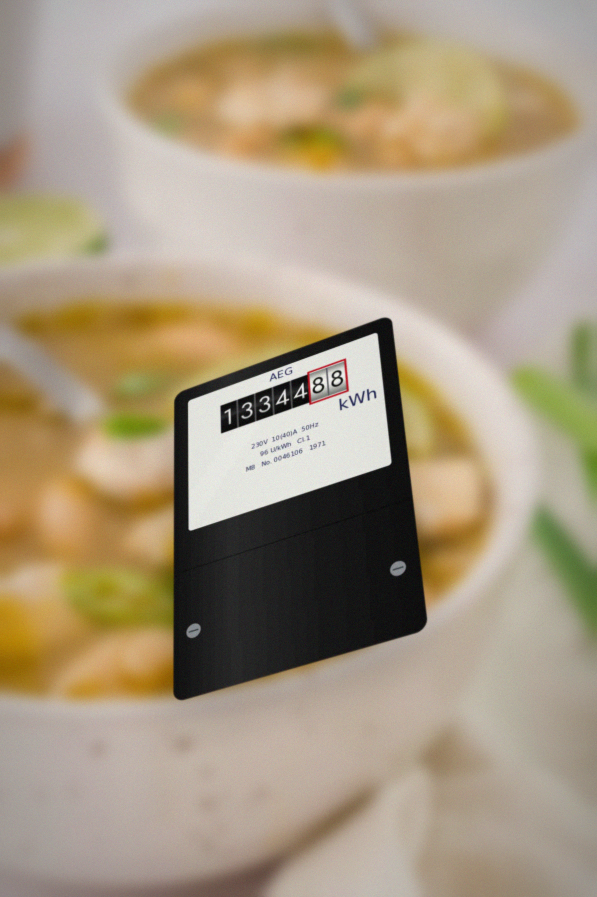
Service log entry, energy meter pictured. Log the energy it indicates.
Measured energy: 13344.88 kWh
